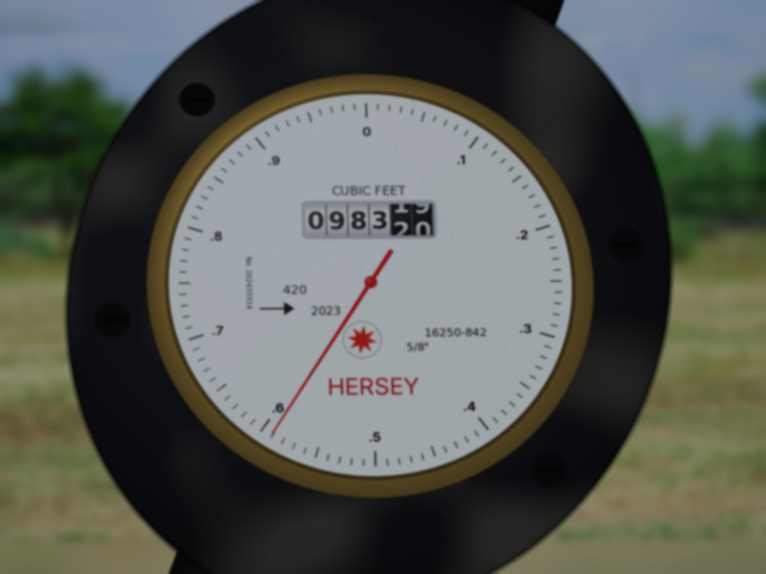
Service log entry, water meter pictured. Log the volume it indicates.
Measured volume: 98319.59 ft³
